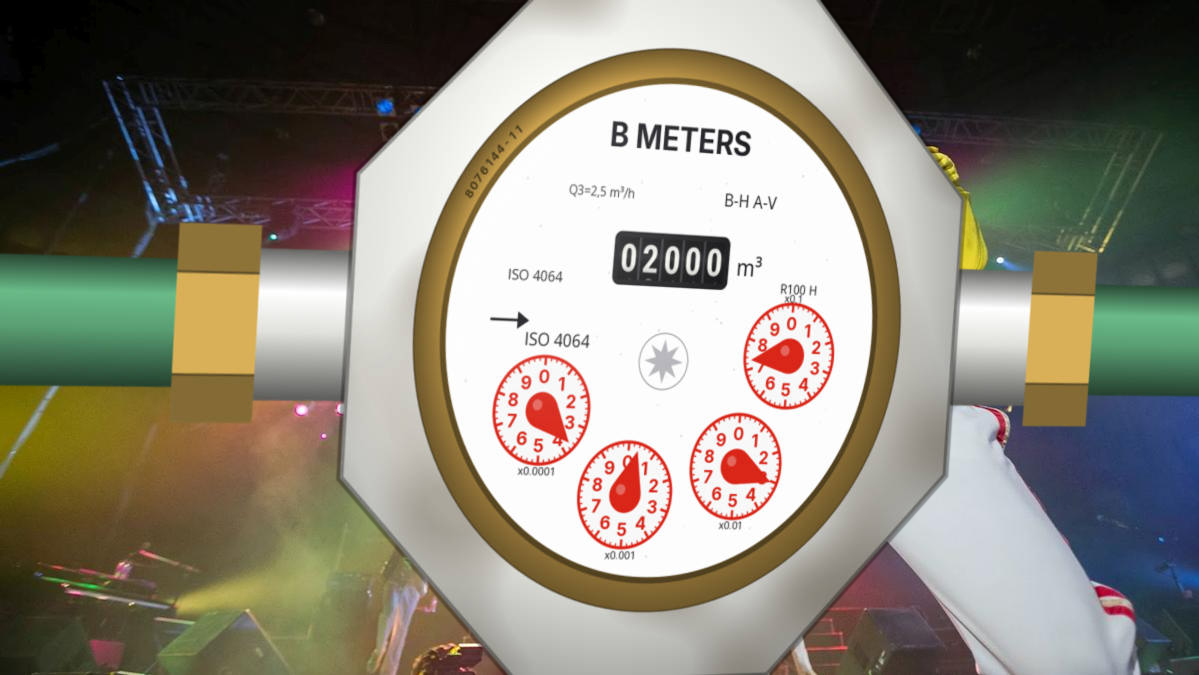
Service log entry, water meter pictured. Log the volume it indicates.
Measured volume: 2000.7303 m³
